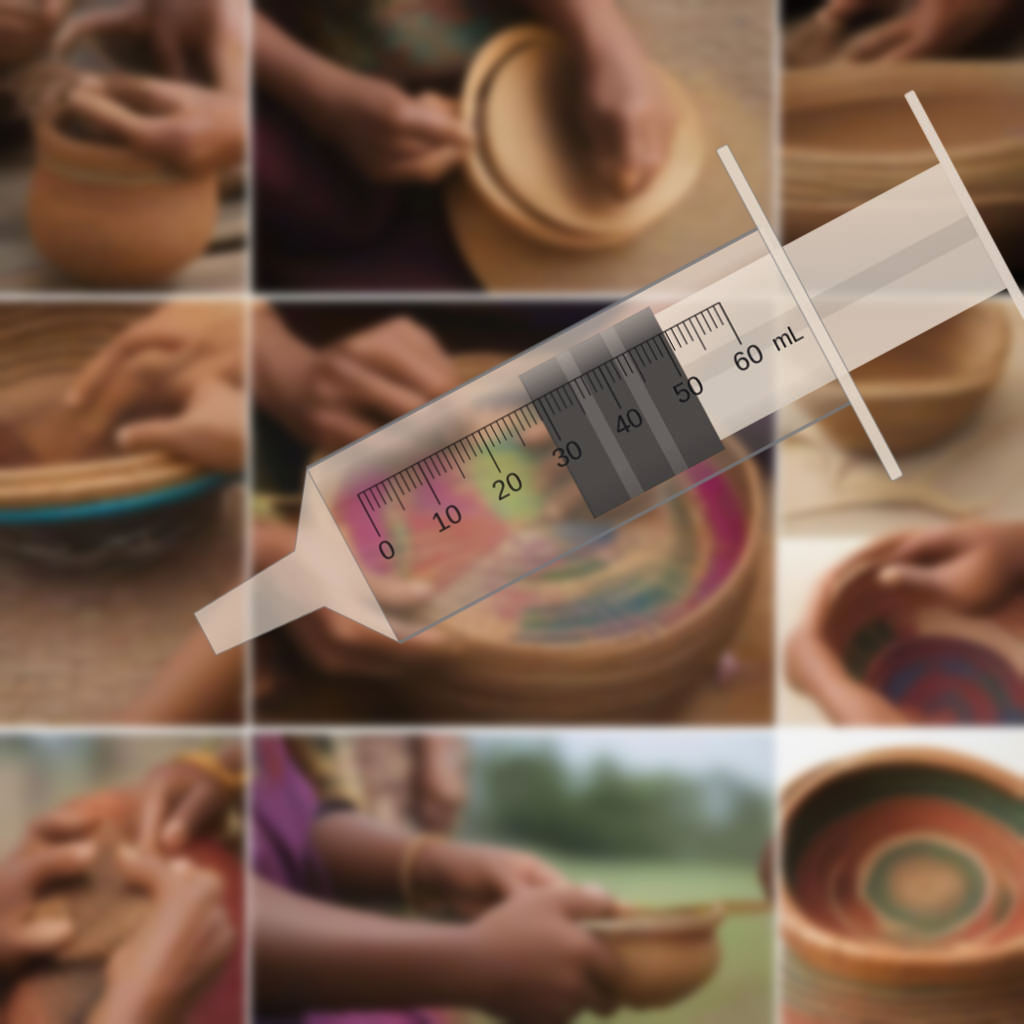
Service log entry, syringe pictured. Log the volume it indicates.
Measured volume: 29 mL
